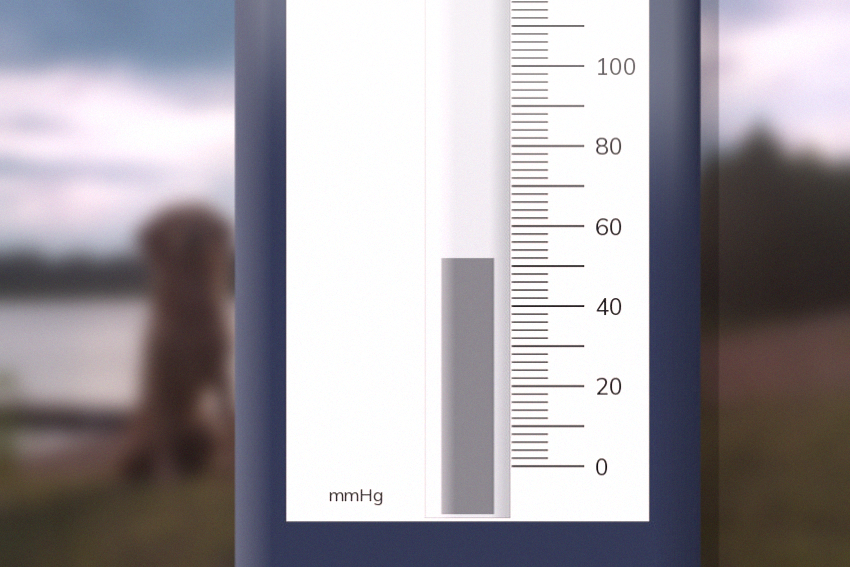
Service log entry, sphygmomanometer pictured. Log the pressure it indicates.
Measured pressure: 52 mmHg
